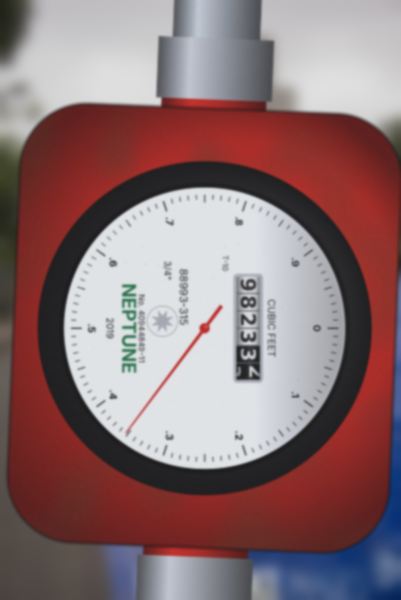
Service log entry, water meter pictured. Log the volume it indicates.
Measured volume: 982332.35 ft³
